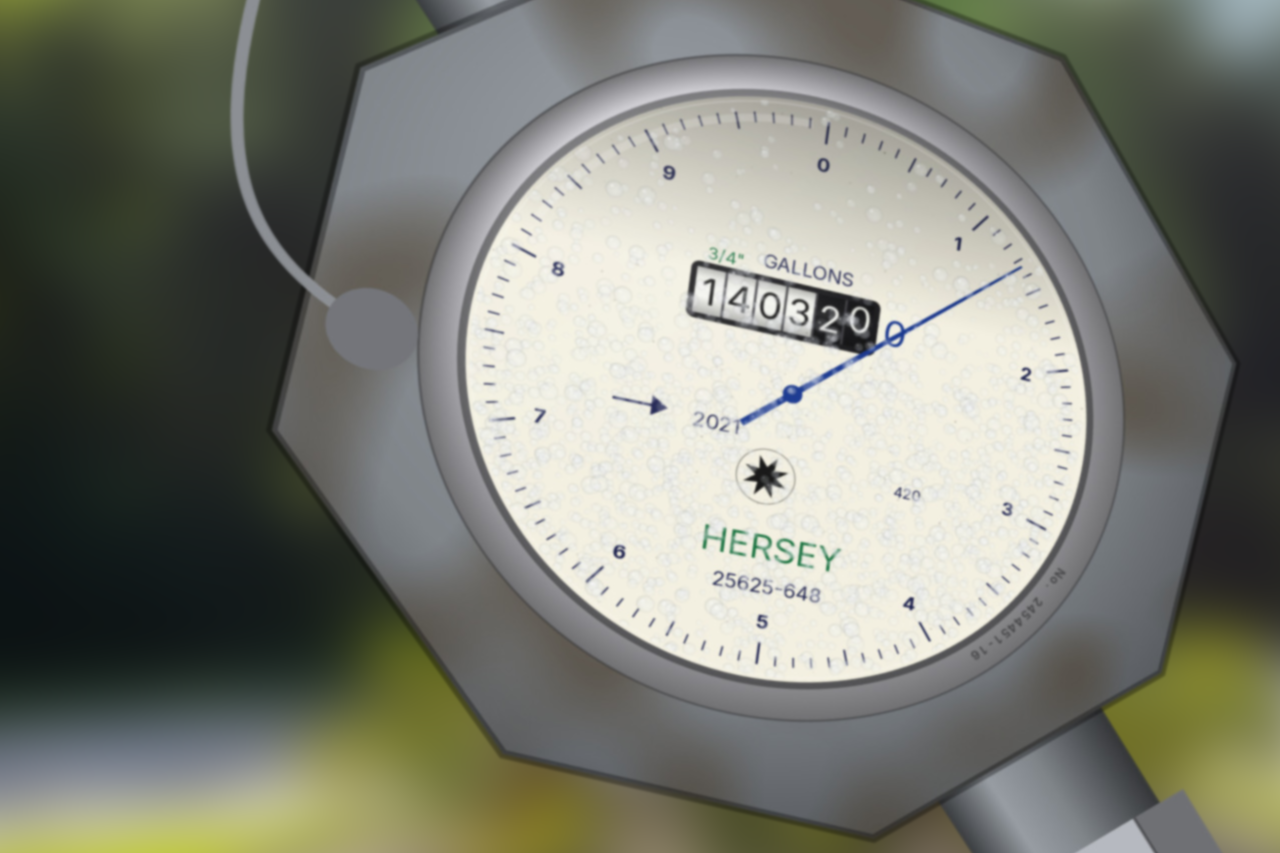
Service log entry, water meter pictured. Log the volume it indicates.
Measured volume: 1403201.3 gal
